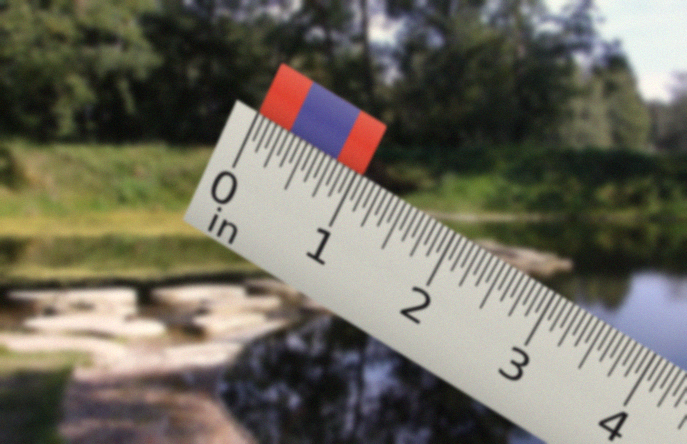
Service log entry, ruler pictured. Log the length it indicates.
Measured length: 1.0625 in
